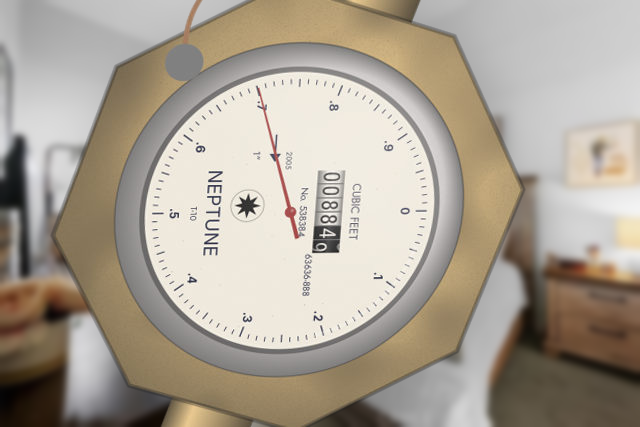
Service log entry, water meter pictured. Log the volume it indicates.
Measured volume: 8848.70 ft³
